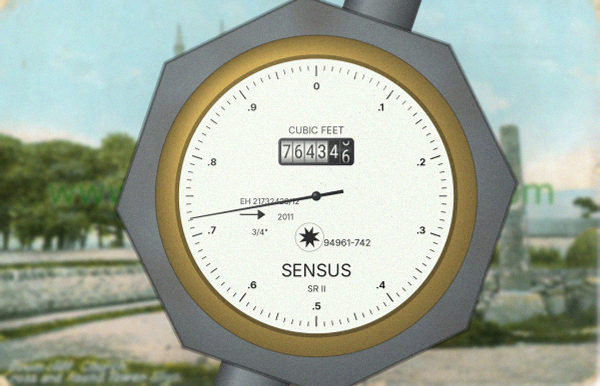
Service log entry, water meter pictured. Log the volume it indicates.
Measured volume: 764345.72 ft³
